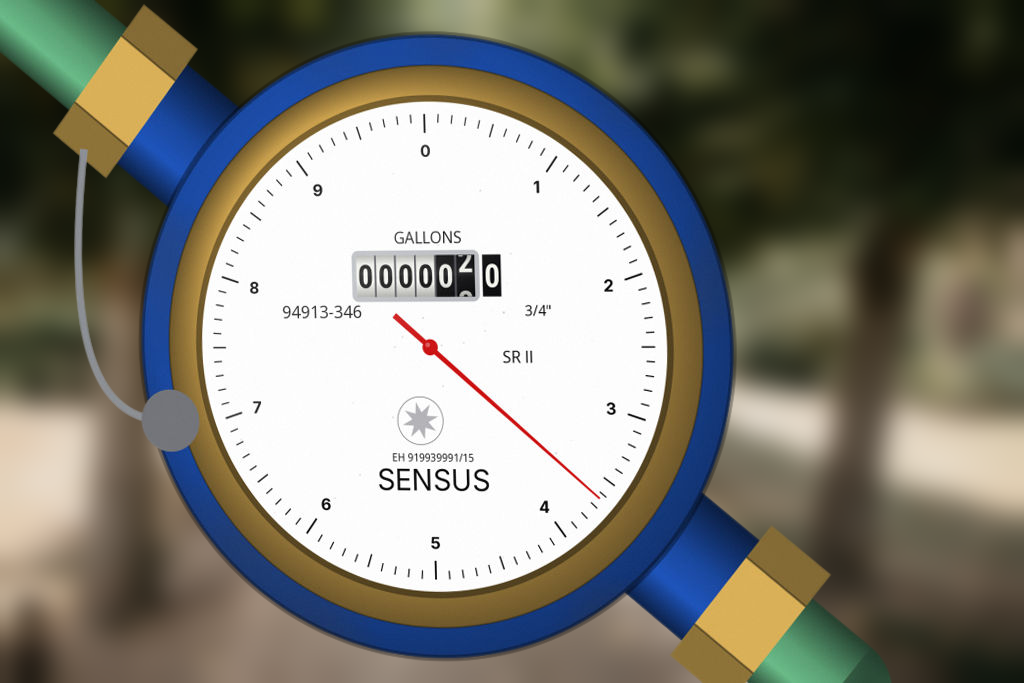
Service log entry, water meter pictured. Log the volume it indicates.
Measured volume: 23.6 gal
